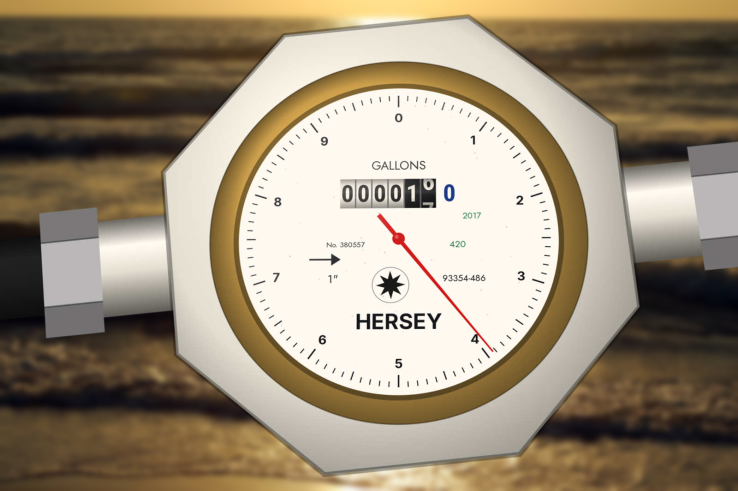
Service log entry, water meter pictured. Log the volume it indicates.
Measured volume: 163.9 gal
